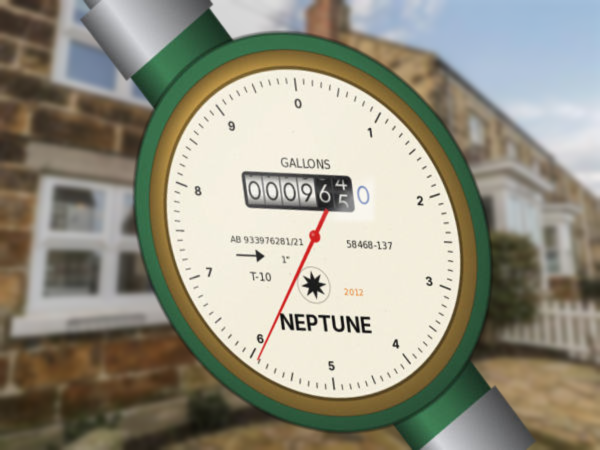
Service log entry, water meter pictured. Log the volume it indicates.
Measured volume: 9645.9 gal
